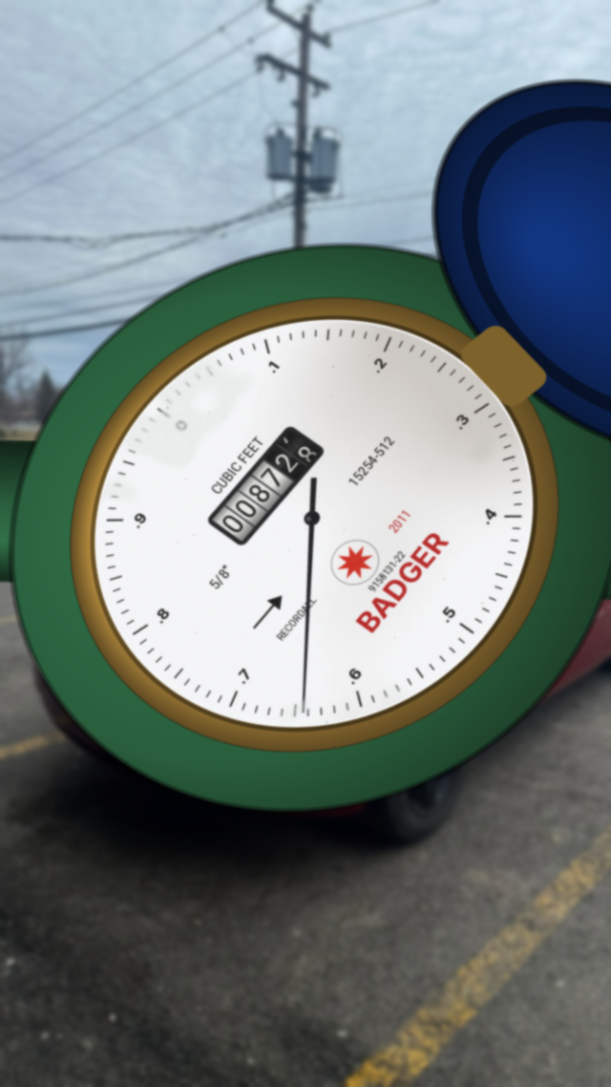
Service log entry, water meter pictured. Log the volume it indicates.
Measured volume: 8727.64 ft³
